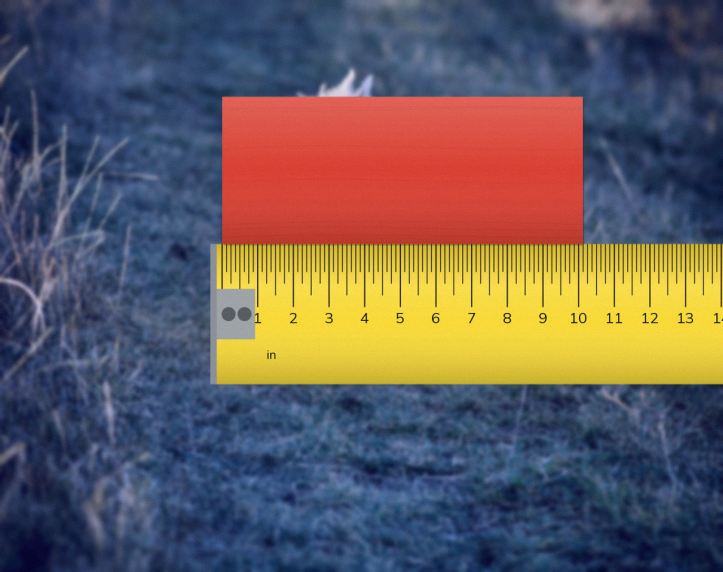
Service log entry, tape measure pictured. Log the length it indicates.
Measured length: 10.125 in
